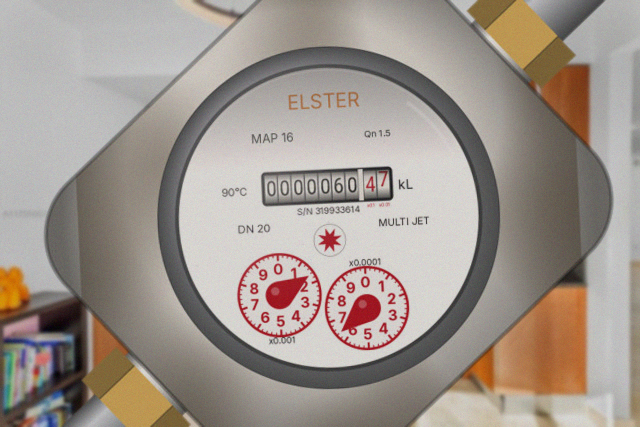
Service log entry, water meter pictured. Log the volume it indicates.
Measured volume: 60.4716 kL
